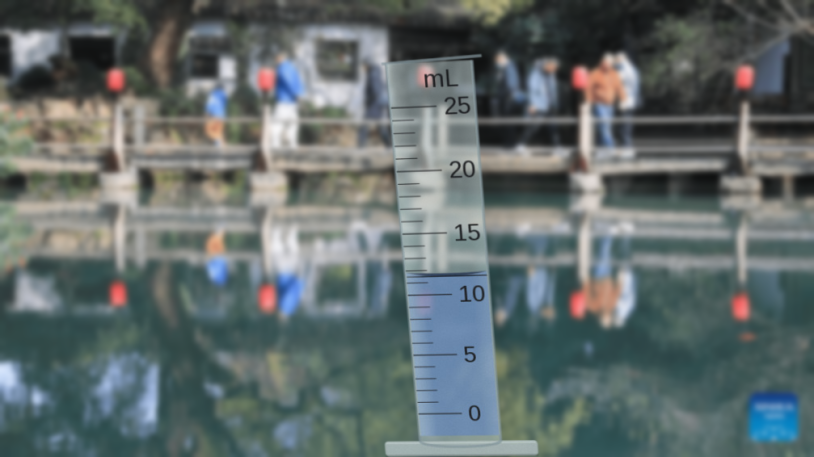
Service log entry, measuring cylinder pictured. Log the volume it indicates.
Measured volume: 11.5 mL
